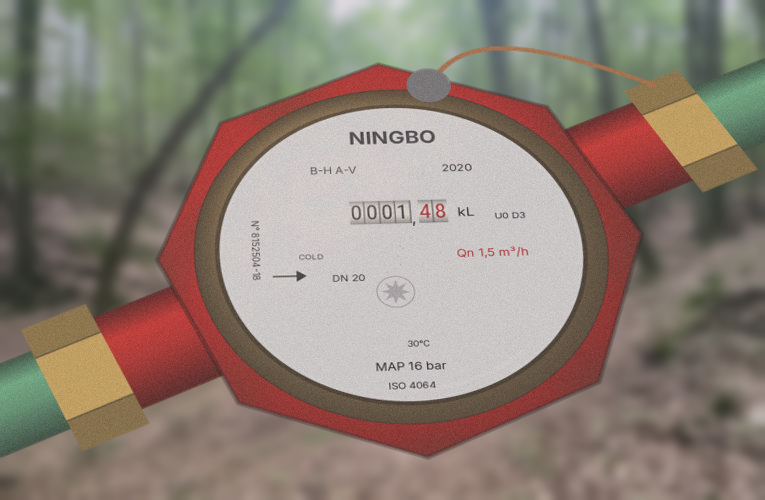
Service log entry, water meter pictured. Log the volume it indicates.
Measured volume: 1.48 kL
